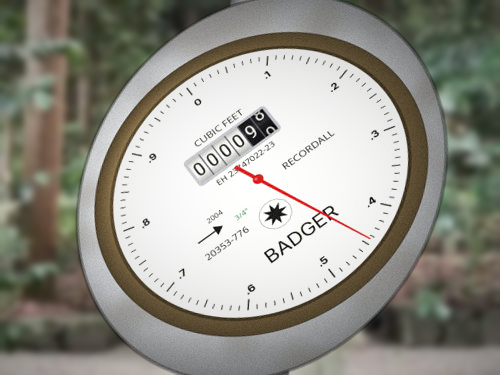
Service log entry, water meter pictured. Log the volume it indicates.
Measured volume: 98.44 ft³
